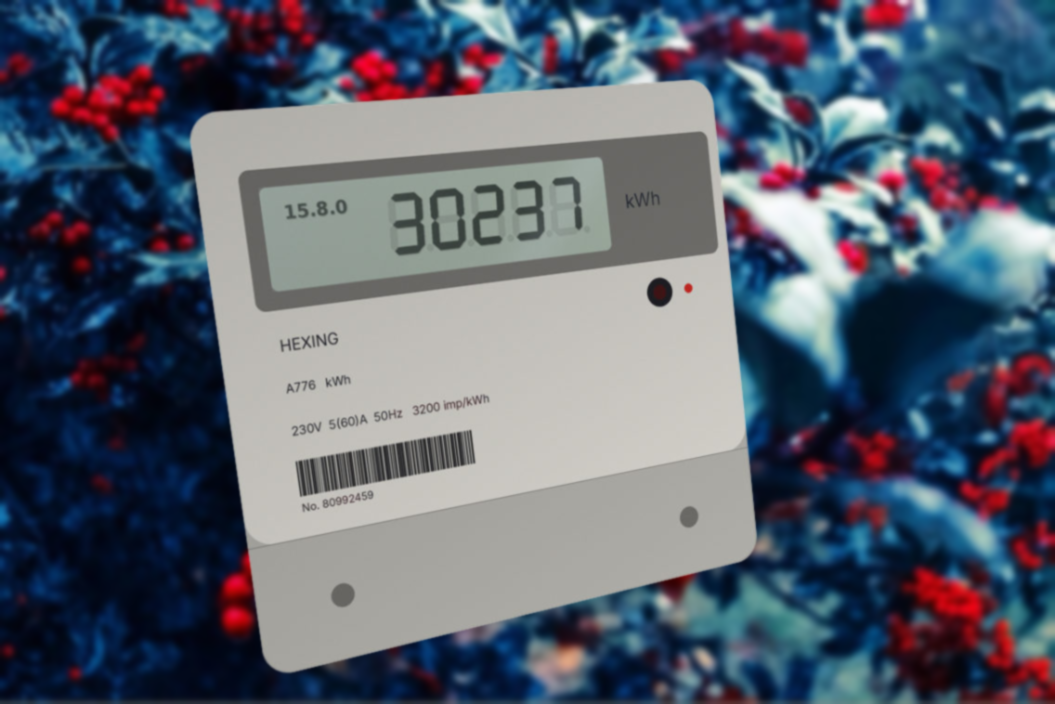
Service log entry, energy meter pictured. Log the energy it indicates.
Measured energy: 30237 kWh
